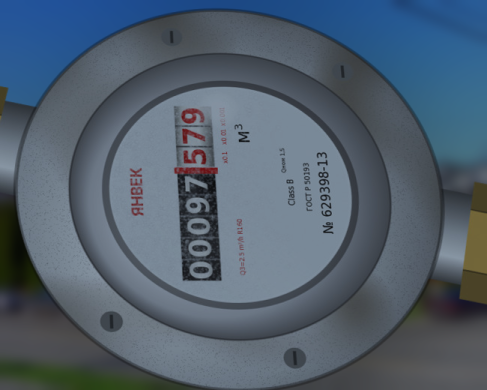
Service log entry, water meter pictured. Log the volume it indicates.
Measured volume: 97.579 m³
